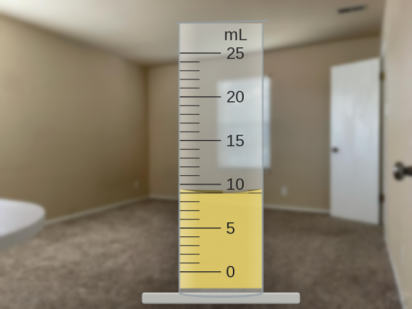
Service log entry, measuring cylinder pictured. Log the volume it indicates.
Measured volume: 9 mL
